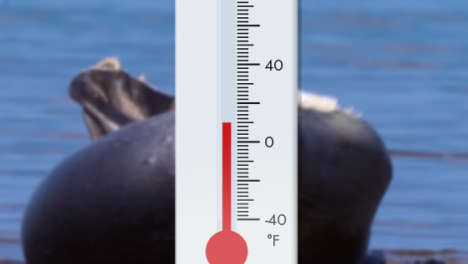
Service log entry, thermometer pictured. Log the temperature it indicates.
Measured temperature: 10 °F
